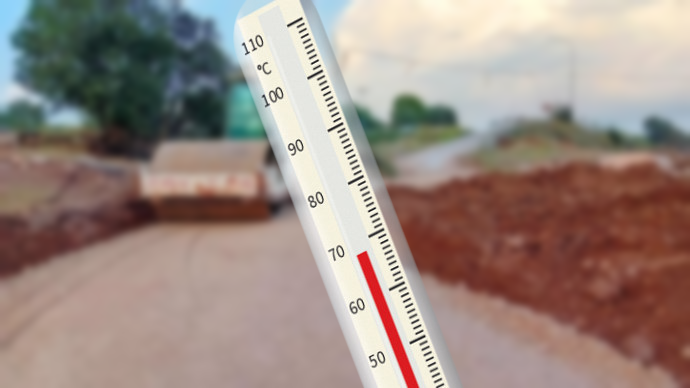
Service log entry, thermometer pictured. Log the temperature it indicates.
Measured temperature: 68 °C
